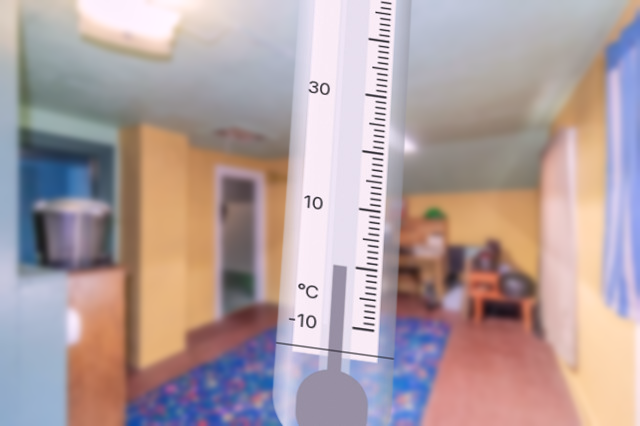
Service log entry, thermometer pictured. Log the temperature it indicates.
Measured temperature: 0 °C
